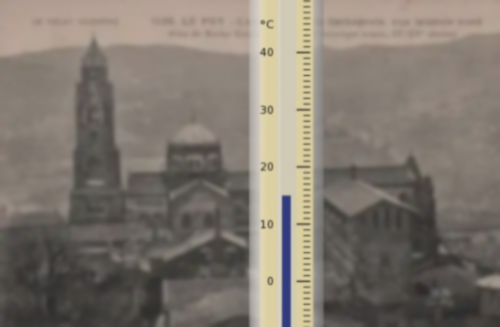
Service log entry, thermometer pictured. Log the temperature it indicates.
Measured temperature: 15 °C
